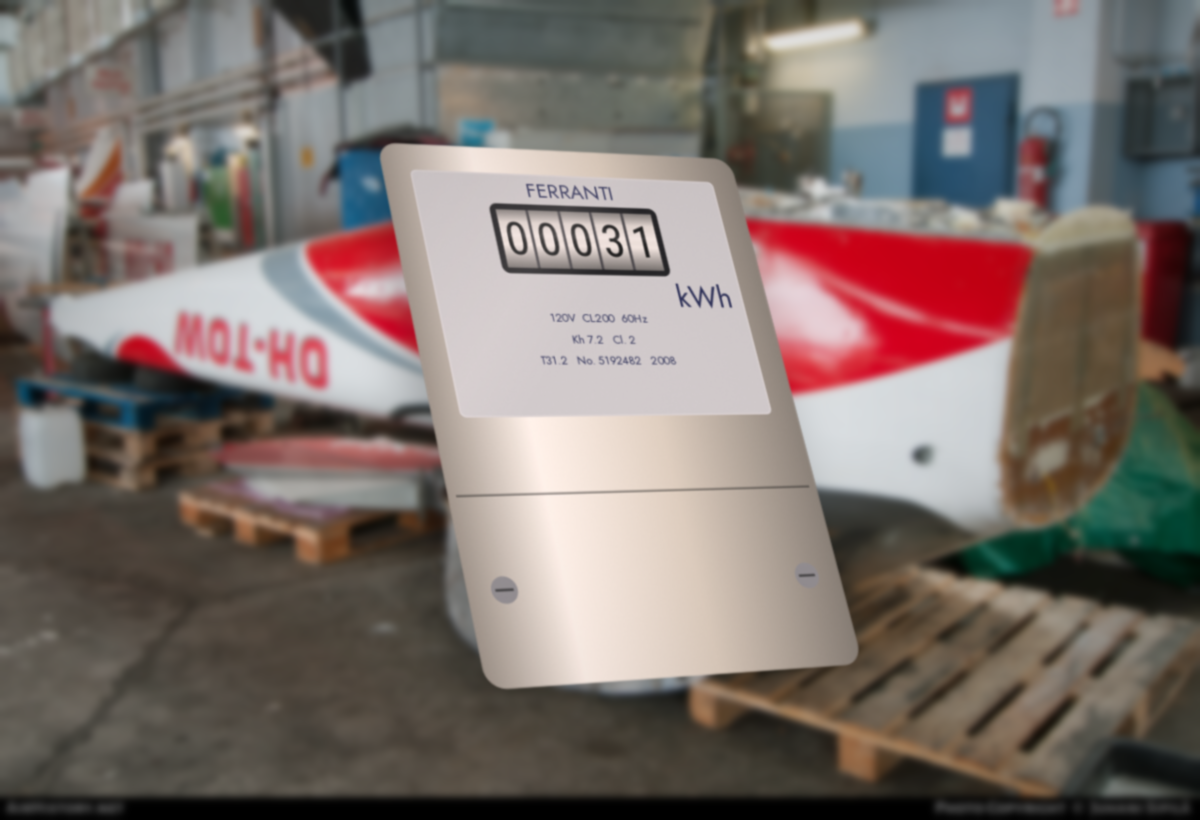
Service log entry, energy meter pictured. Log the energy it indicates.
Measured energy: 31 kWh
